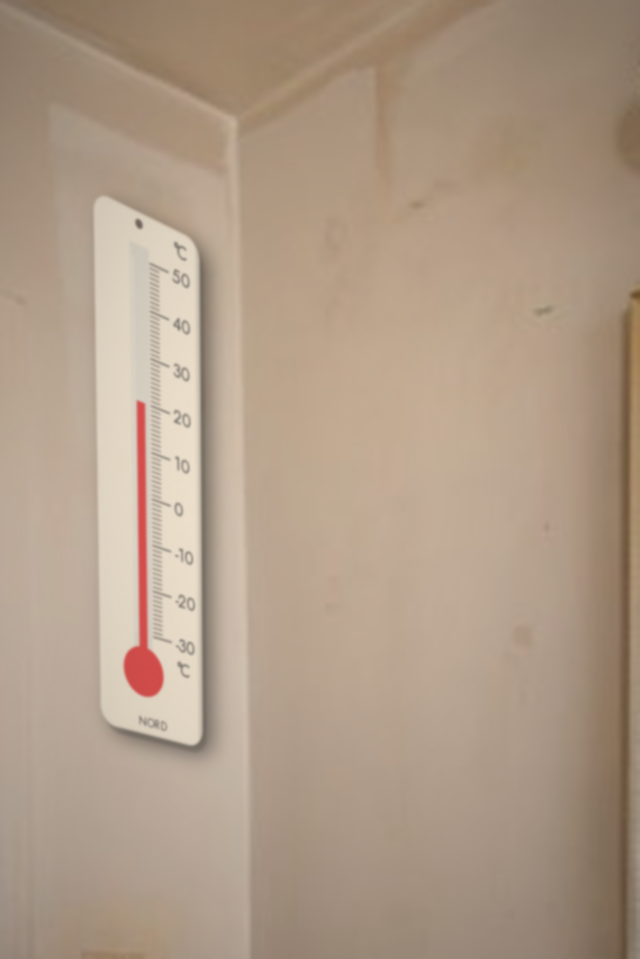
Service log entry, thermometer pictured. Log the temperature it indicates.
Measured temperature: 20 °C
